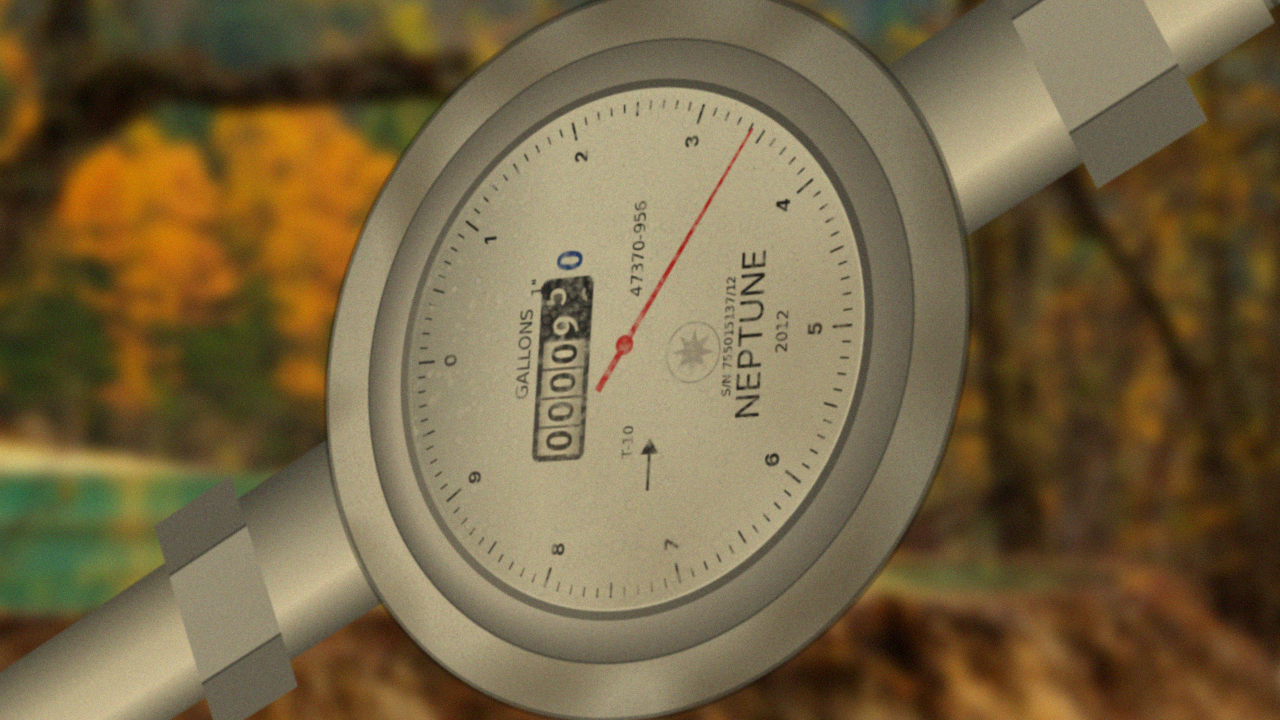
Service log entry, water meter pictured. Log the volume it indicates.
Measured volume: 953.4 gal
